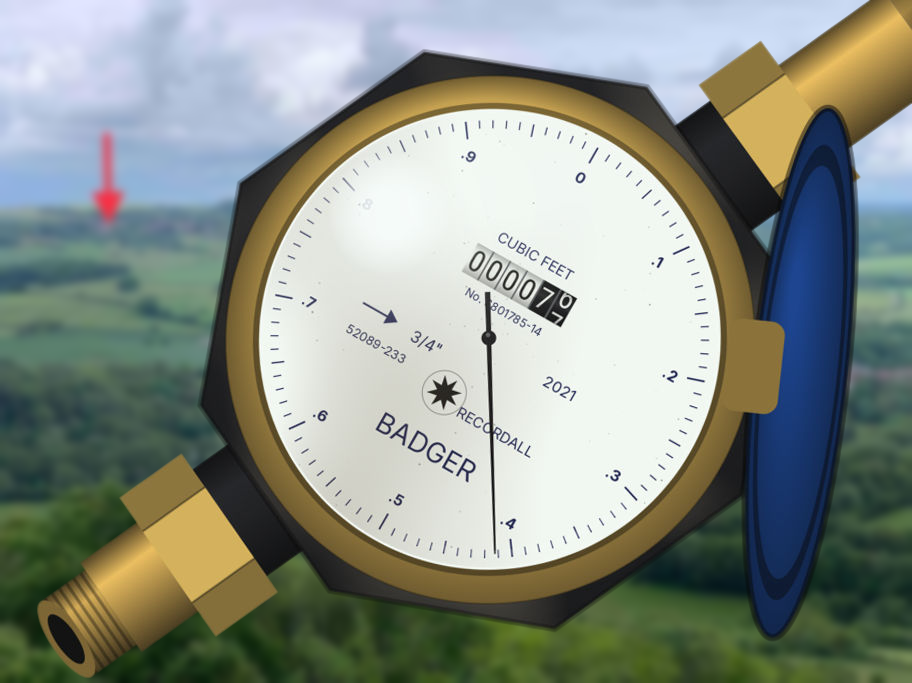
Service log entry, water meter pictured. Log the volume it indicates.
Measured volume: 76.41 ft³
